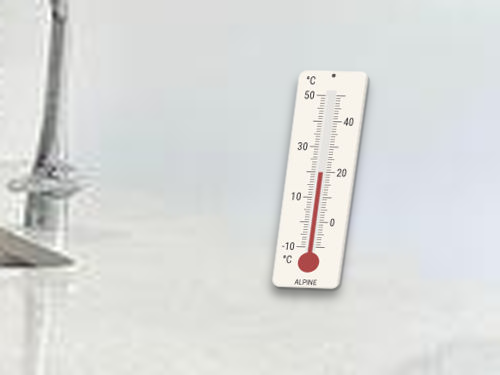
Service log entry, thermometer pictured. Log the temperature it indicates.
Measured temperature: 20 °C
